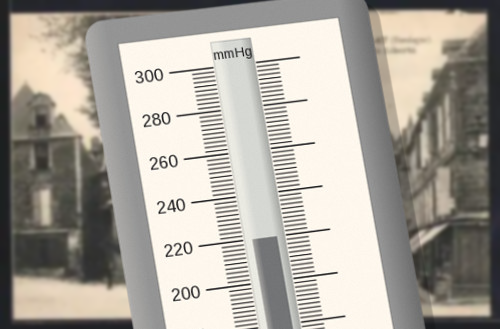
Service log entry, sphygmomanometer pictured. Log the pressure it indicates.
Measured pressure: 220 mmHg
